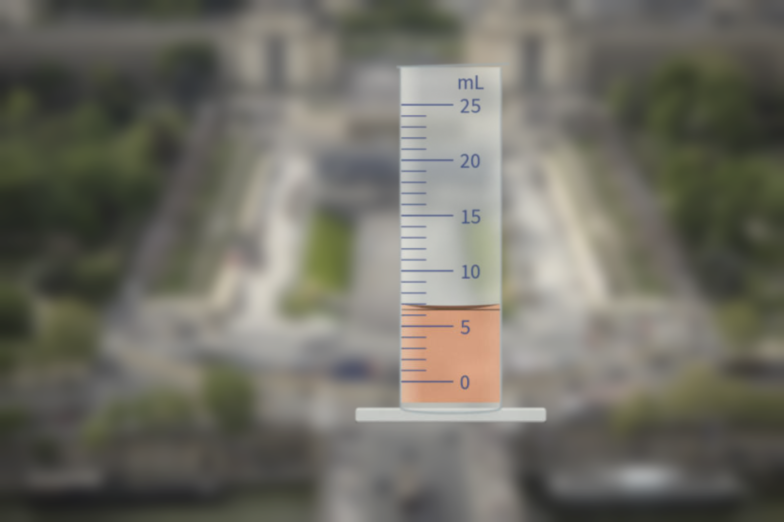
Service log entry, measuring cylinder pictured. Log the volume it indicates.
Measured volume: 6.5 mL
